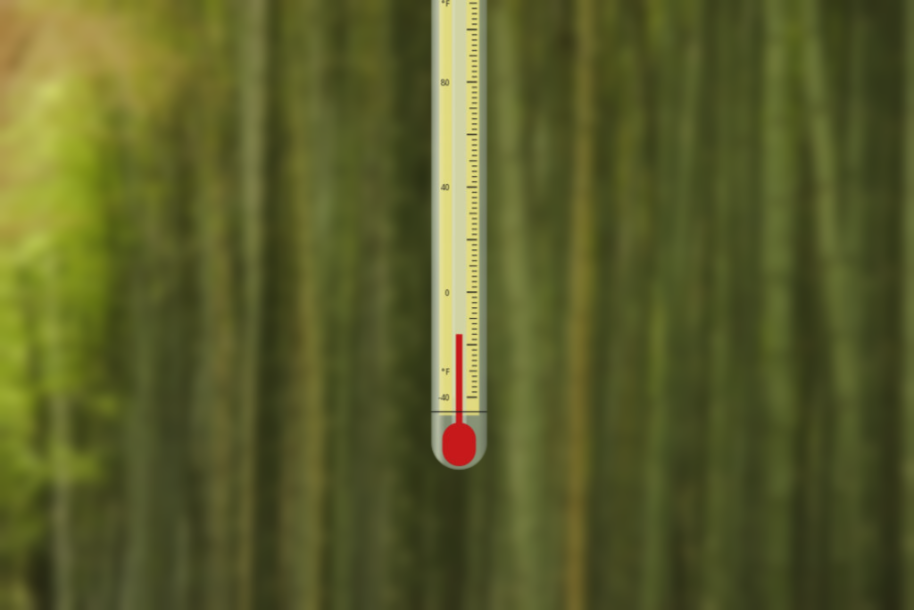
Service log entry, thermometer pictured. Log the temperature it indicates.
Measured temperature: -16 °F
